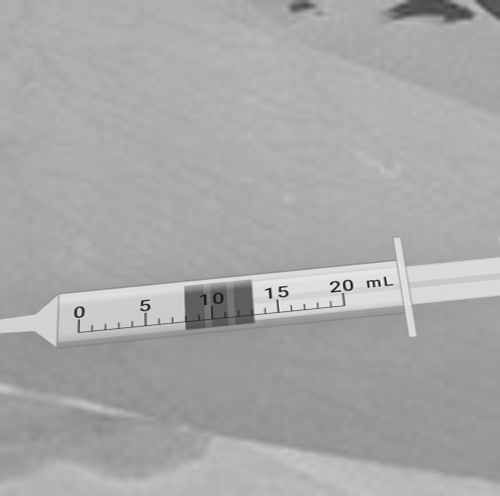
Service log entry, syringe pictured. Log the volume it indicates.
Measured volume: 8 mL
